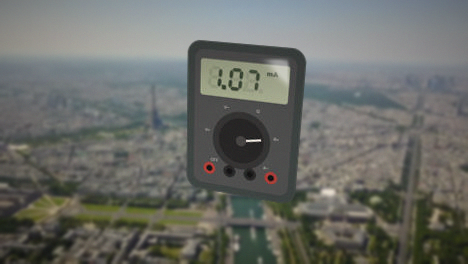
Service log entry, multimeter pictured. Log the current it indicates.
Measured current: 1.07 mA
